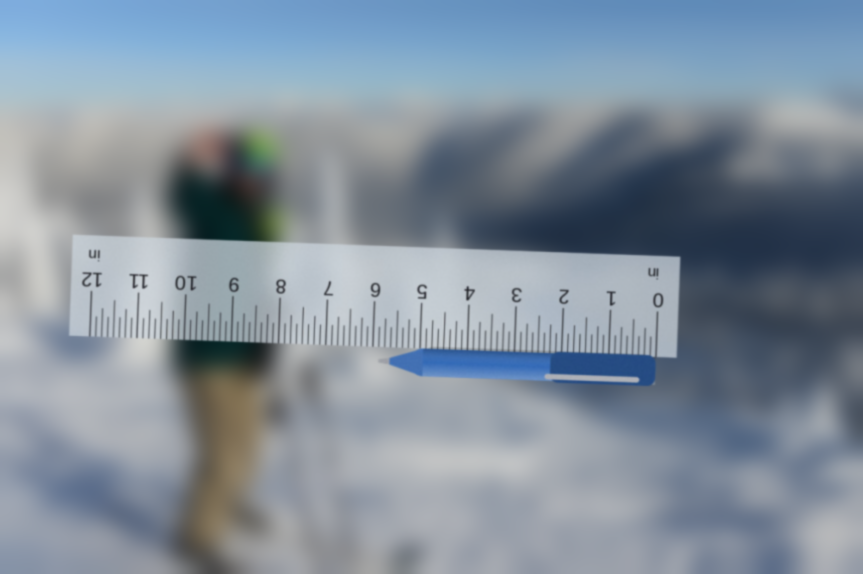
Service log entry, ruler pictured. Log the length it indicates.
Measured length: 5.875 in
